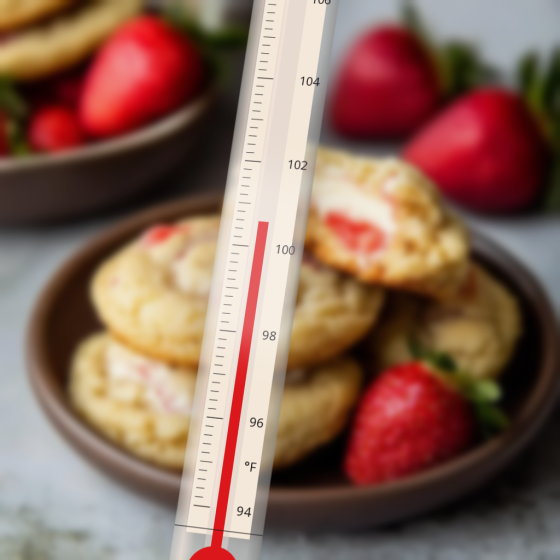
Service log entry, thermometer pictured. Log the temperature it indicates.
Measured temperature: 100.6 °F
